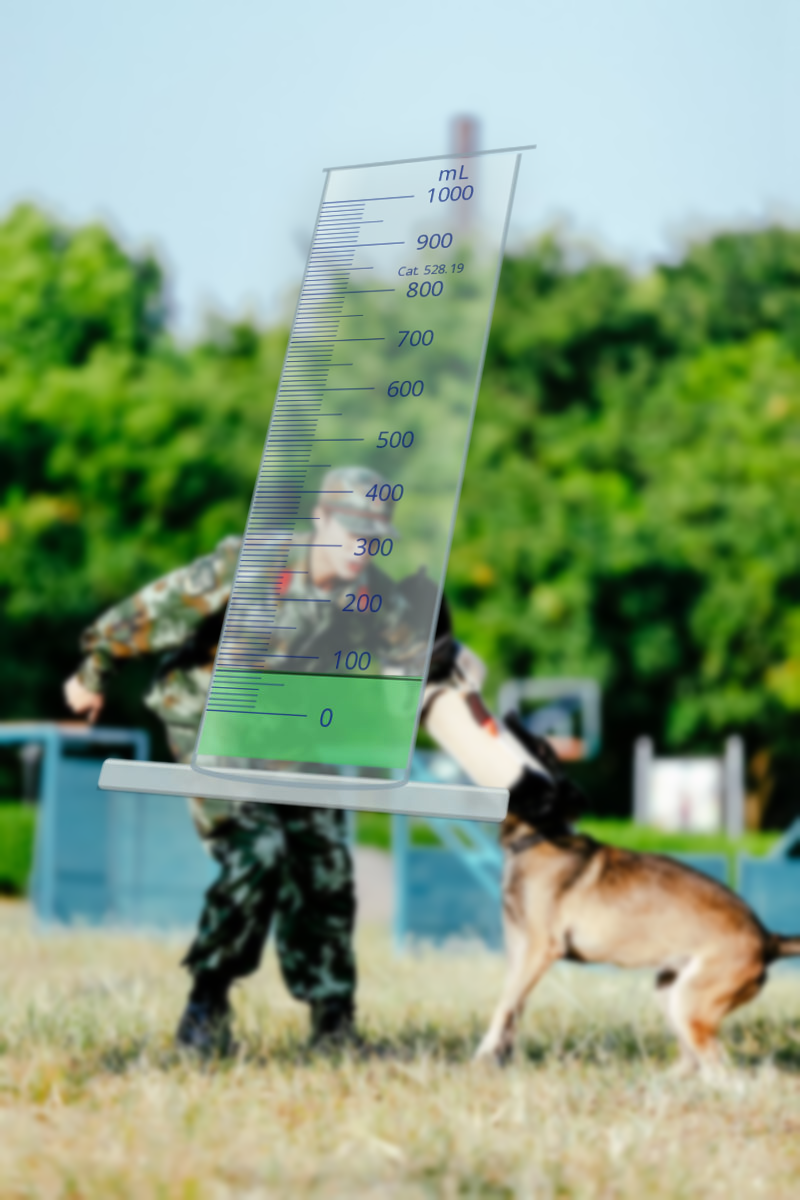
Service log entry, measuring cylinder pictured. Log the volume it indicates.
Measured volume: 70 mL
